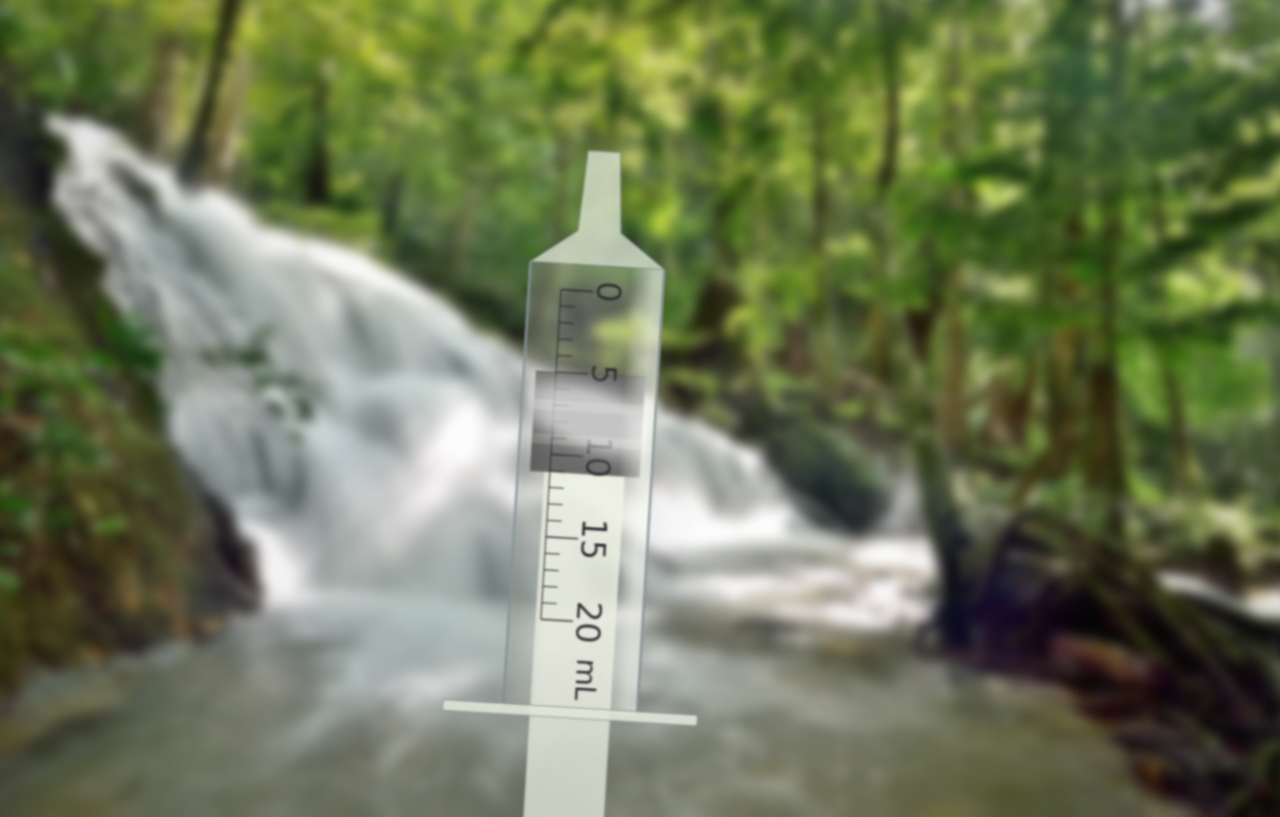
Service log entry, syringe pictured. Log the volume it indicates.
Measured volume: 5 mL
